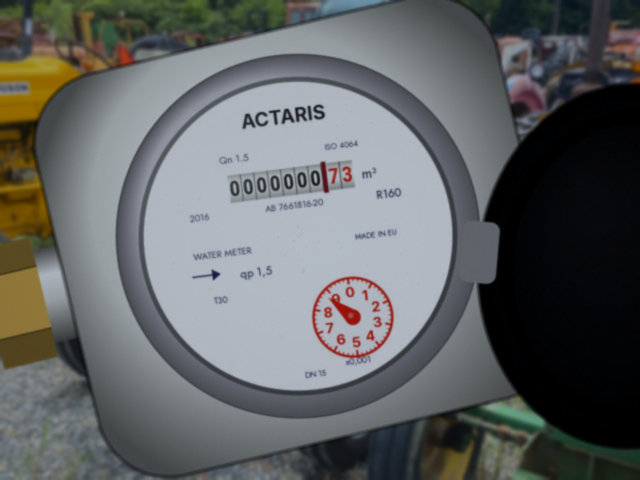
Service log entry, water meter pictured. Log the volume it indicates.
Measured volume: 0.738 m³
